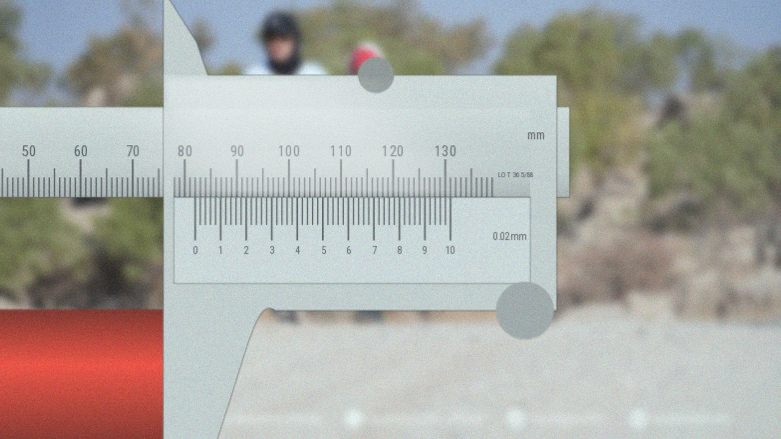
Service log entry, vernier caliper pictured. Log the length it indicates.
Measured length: 82.0 mm
